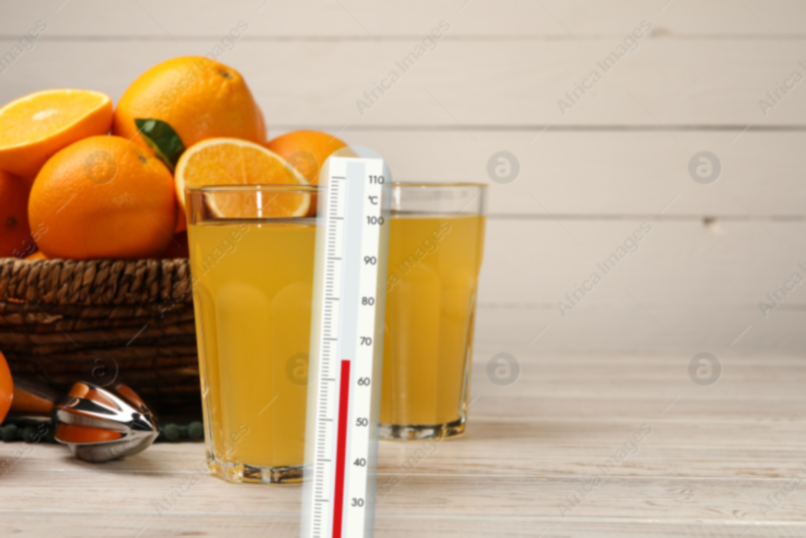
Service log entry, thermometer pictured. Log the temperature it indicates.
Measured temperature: 65 °C
